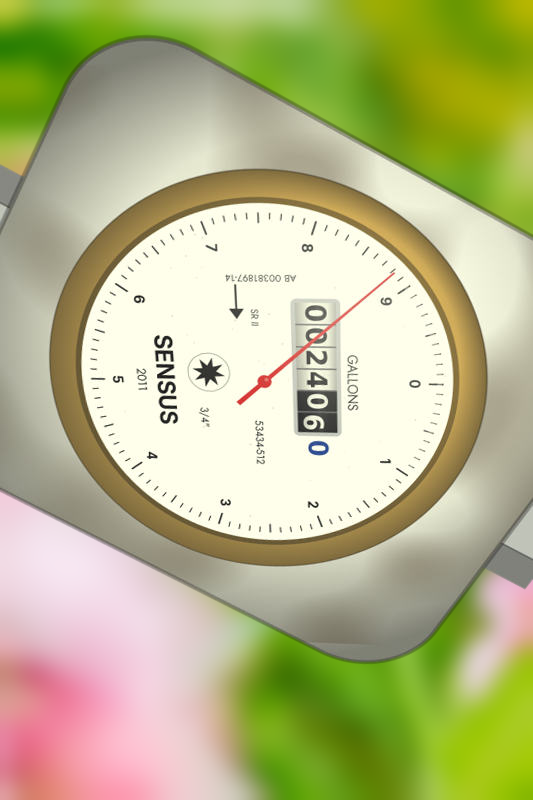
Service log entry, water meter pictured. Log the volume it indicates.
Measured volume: 24058.8 gal
